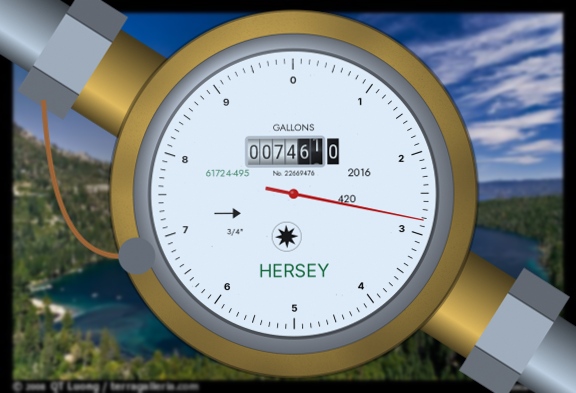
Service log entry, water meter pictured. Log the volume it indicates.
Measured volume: 74612.8 gal
